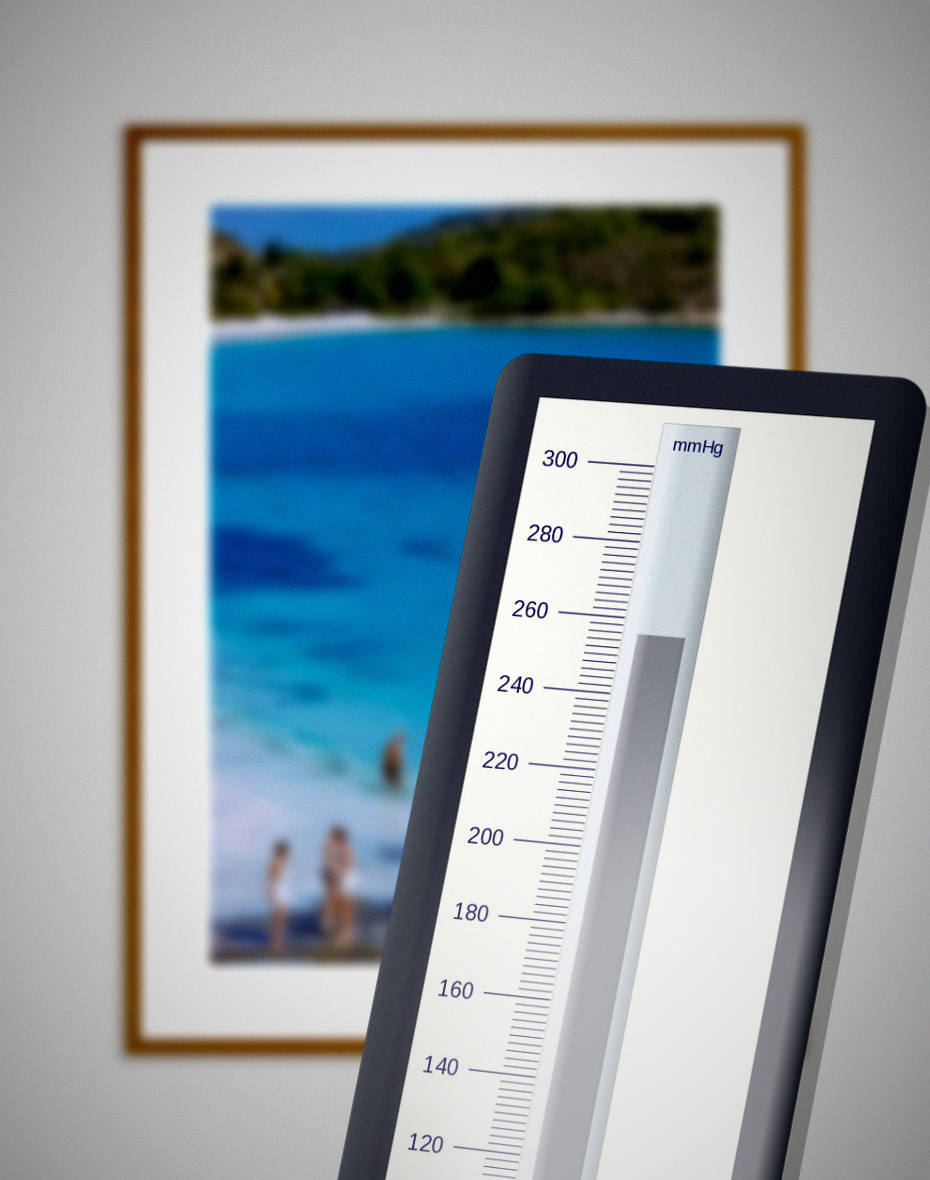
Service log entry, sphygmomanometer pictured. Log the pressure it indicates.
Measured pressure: 256 mmHg
